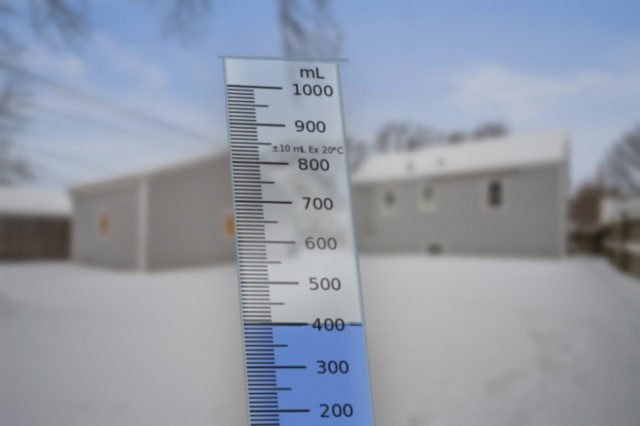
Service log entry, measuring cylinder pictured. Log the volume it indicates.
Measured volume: 400 mL
